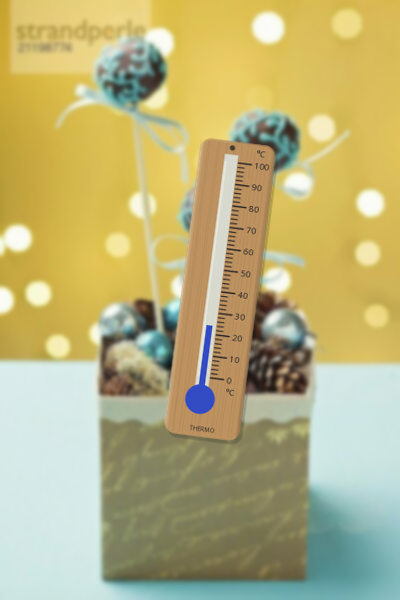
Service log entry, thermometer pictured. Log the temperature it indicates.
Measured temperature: 24 °C
